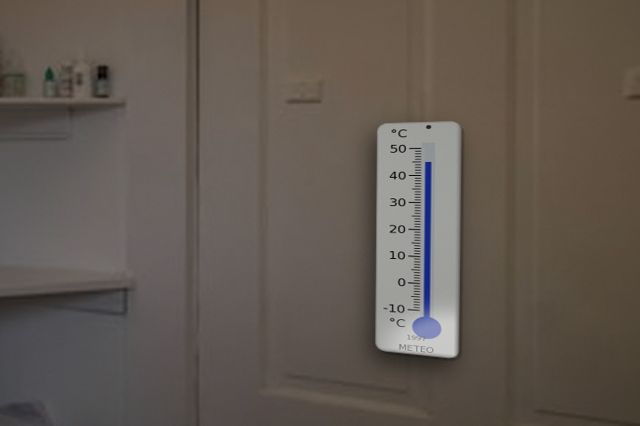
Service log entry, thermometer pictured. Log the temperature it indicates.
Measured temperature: 45 °C
